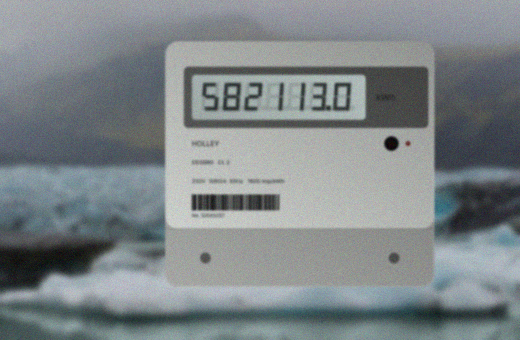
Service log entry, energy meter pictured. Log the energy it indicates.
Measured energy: 582113.0 kWh
